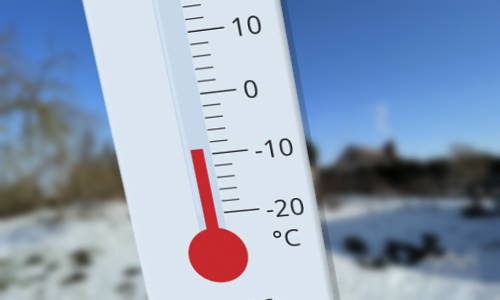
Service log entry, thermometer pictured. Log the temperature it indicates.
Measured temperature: -9 °C
